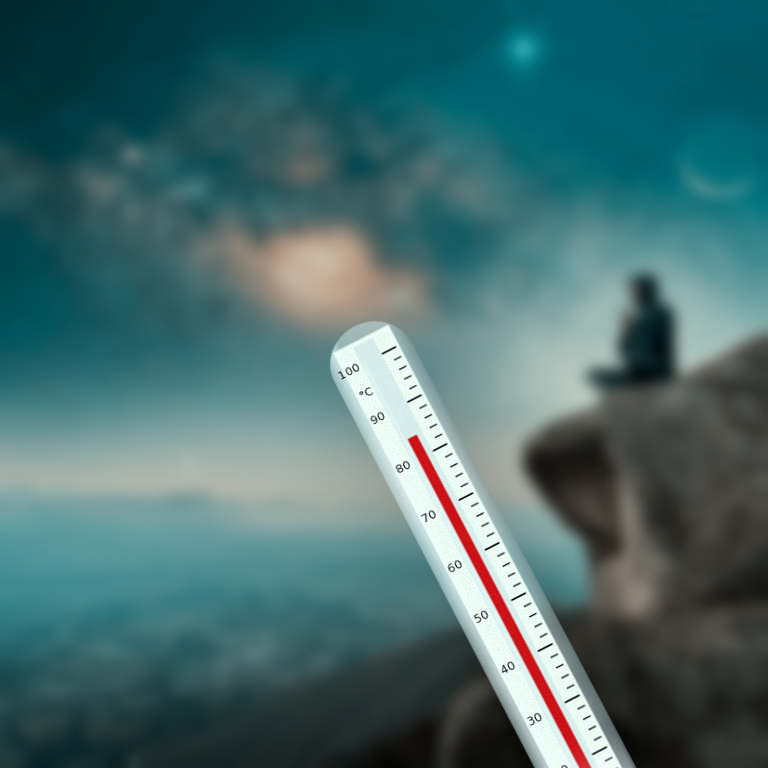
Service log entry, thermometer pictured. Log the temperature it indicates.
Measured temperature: 84 °C
